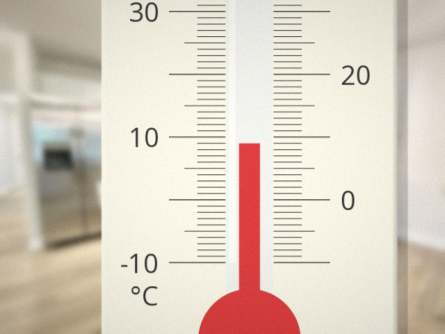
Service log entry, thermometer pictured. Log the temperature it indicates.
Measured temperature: 9 °C
